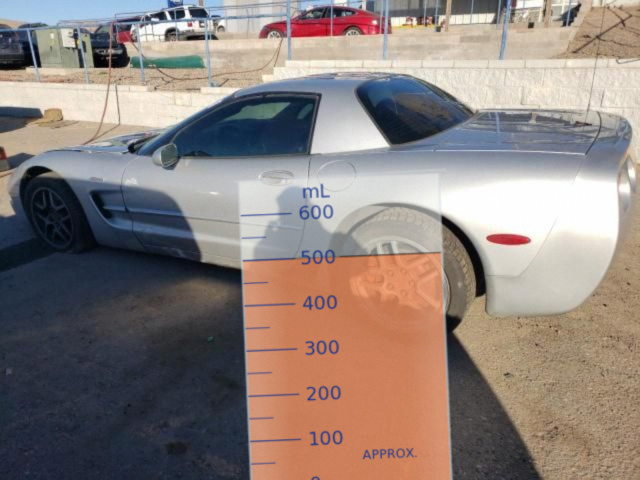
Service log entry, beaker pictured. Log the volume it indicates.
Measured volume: 500 mL
